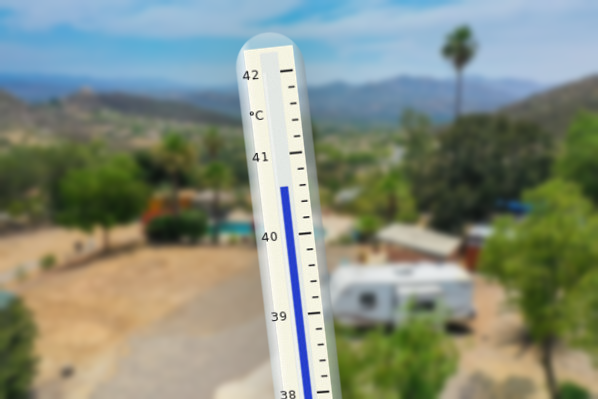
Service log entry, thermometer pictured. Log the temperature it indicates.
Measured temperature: 40.6 °C
